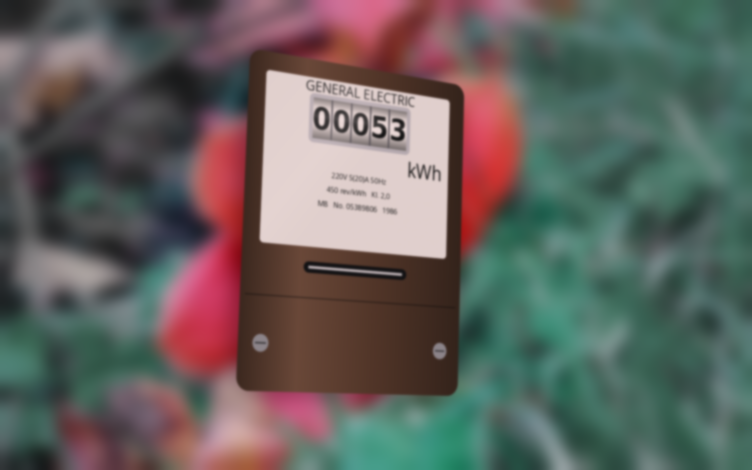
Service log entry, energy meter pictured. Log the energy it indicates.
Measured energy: 53 kWh
